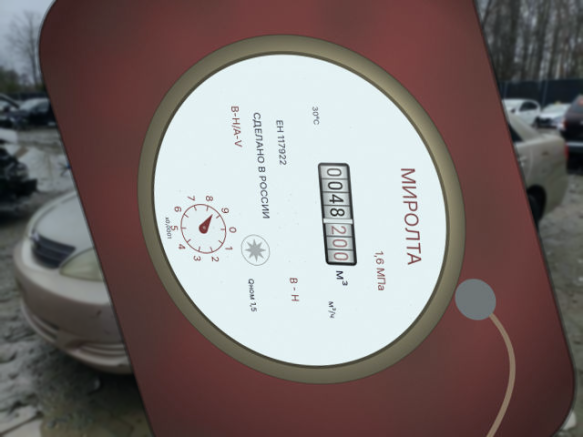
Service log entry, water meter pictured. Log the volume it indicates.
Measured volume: 48.2008 m³
